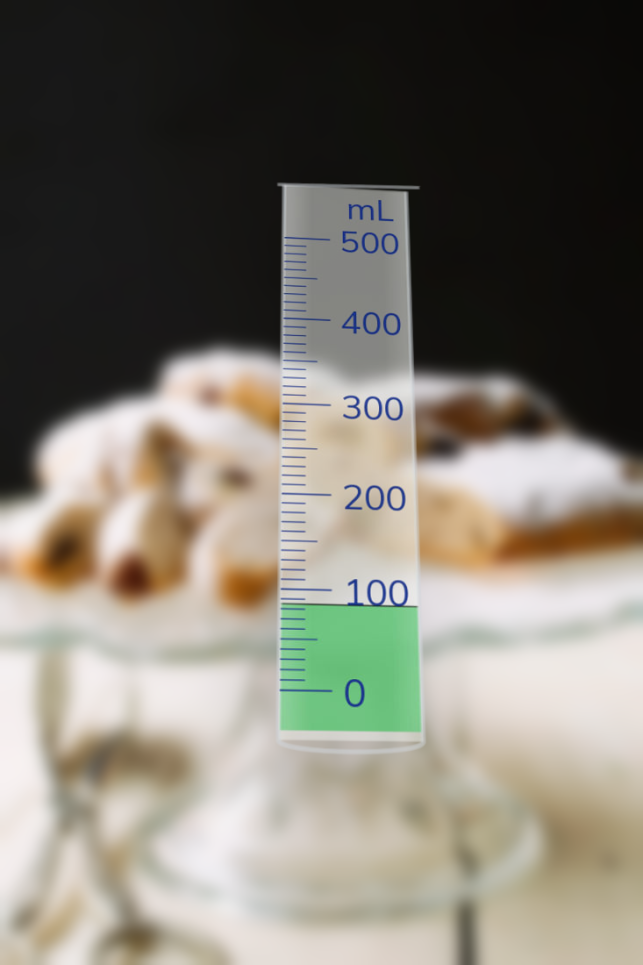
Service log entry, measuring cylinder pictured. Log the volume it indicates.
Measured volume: 85 mL
